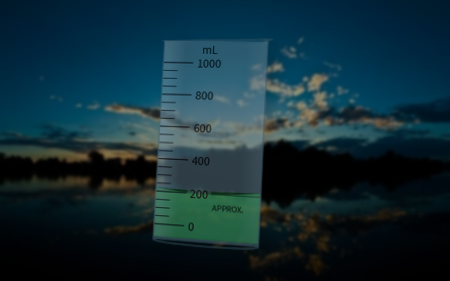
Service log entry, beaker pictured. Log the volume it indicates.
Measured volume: 200 mL
